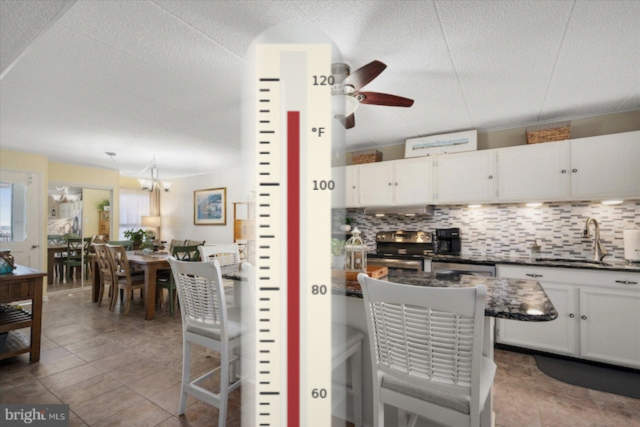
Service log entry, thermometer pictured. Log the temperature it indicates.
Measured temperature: 114 °F
